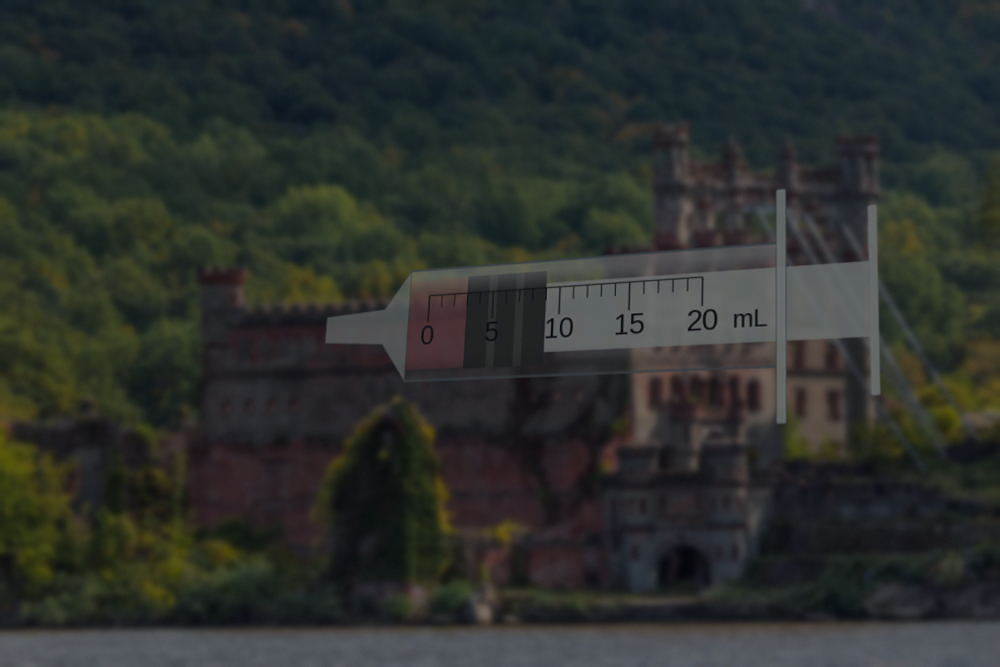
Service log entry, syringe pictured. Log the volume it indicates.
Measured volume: 3 mL
